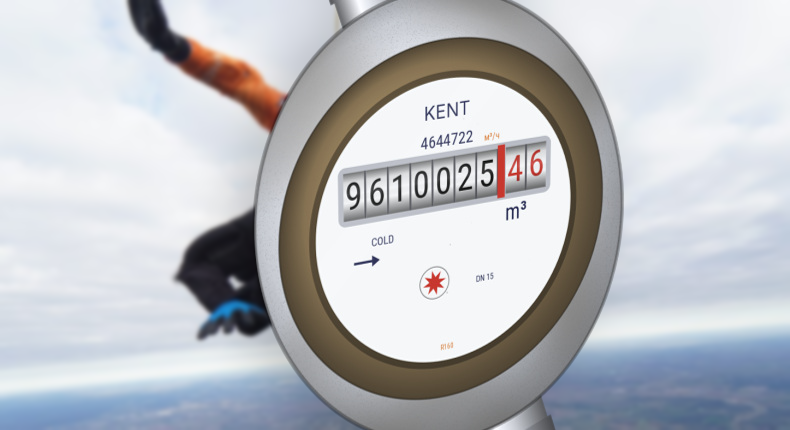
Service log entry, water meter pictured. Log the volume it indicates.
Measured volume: 9610025.46 m³
